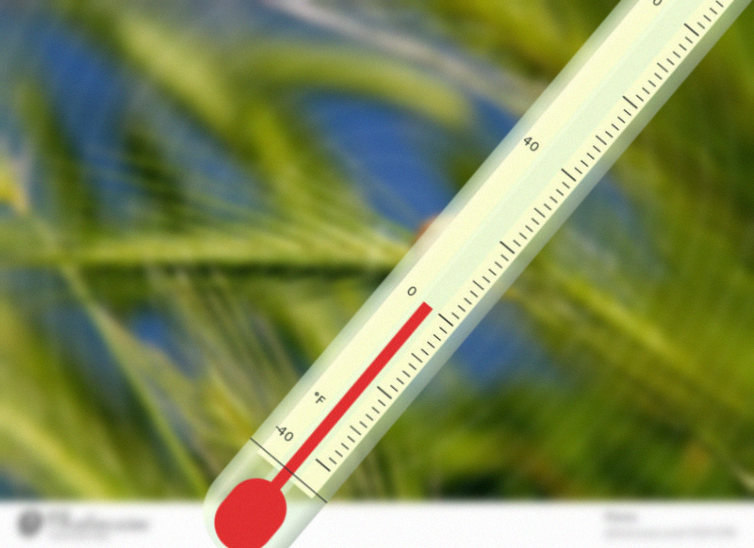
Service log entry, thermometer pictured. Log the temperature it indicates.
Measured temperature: 0 °F
